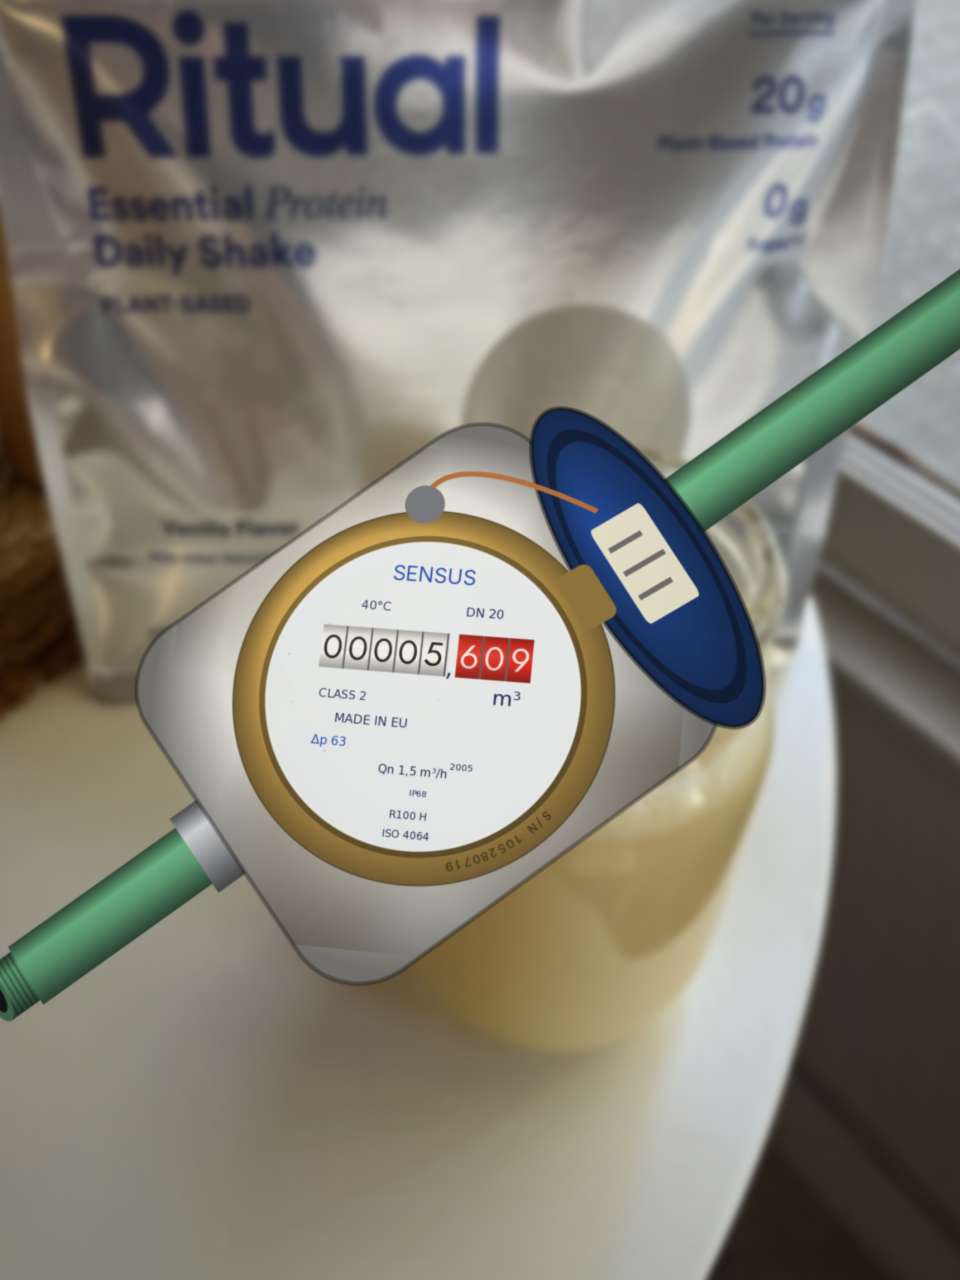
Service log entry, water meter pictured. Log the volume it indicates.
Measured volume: 5.609 m³
